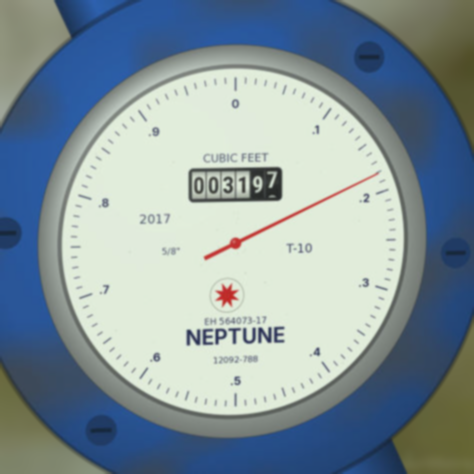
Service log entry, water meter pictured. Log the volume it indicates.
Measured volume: 3197.18 ft³
